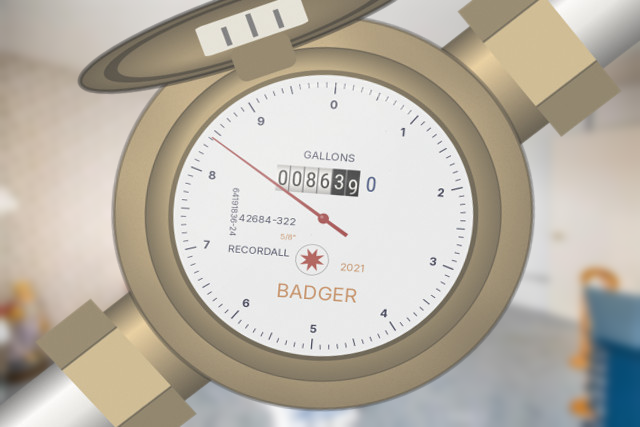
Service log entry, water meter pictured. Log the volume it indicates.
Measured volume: 86388.4 gal
